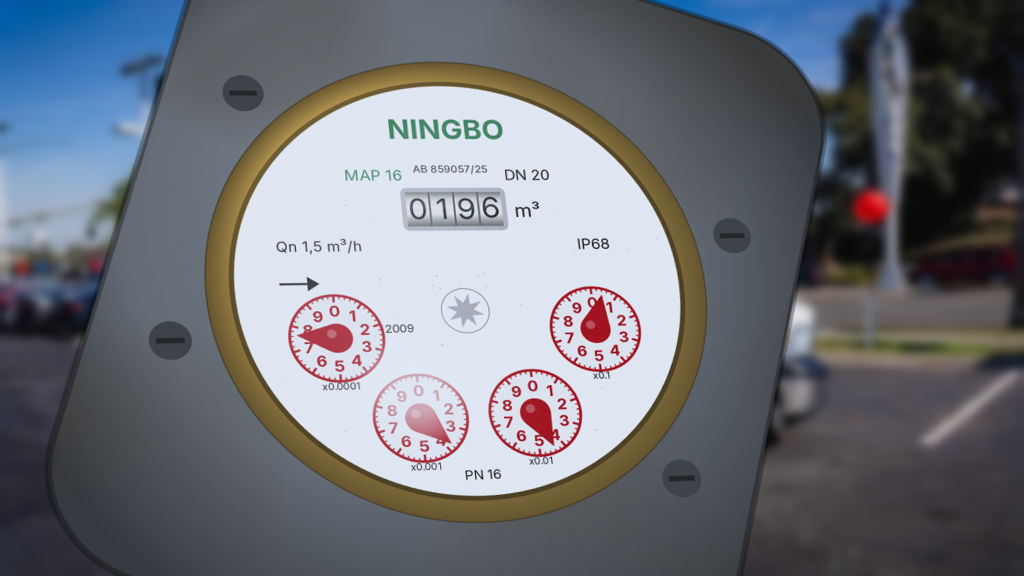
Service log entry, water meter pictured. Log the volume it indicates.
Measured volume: 196.0437 m³
